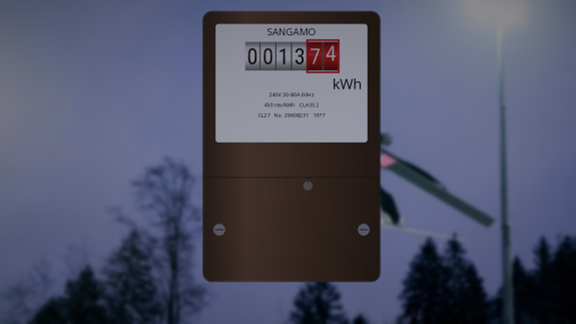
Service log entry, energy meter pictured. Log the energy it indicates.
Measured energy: 13.74 kWh
